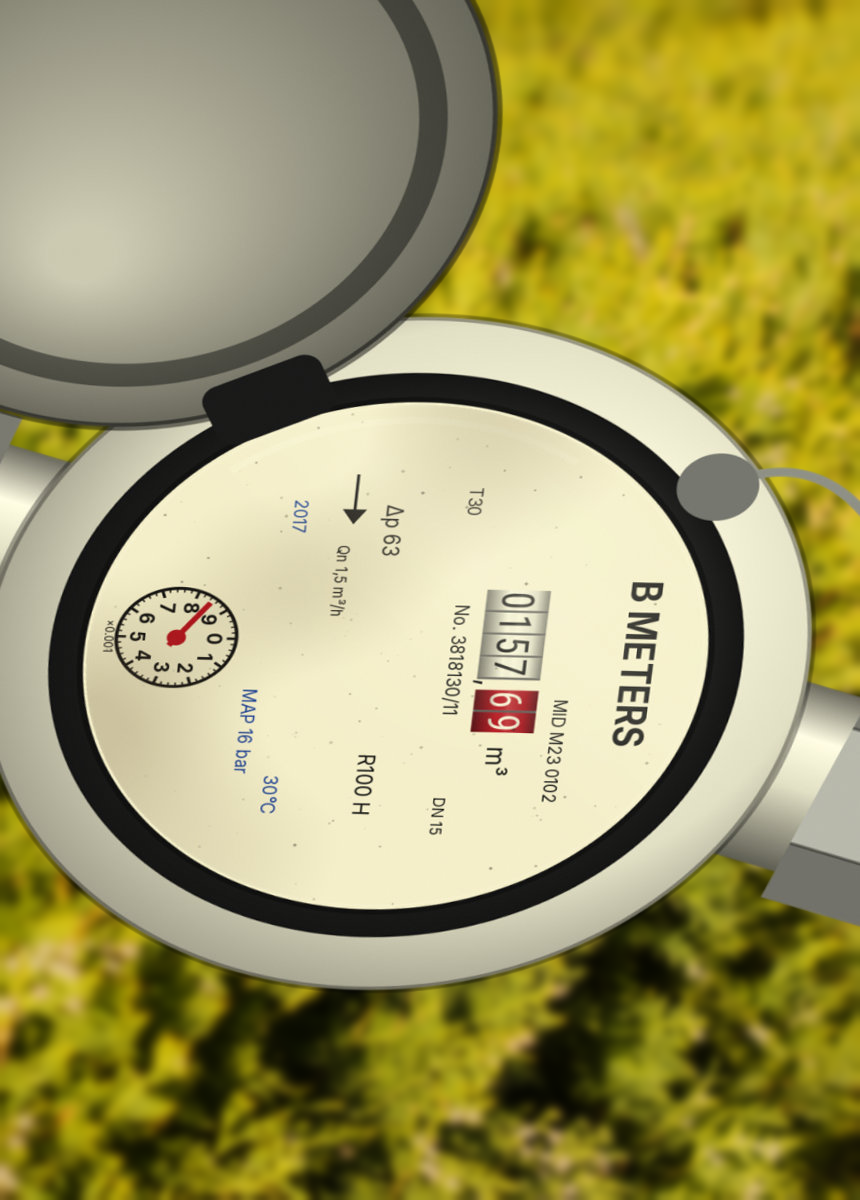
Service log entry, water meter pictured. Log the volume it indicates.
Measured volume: 157.698 m³
